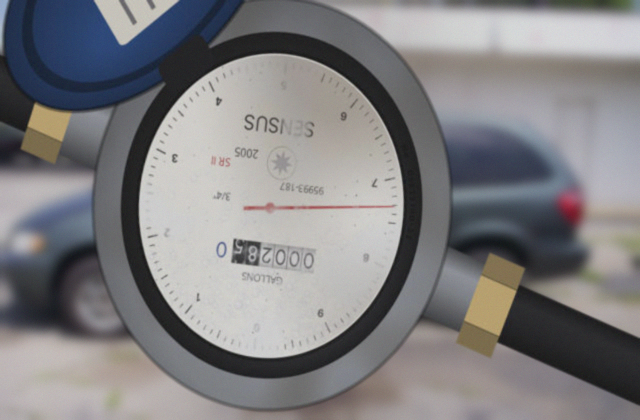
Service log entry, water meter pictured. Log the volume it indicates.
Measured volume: 2847.3 gal
